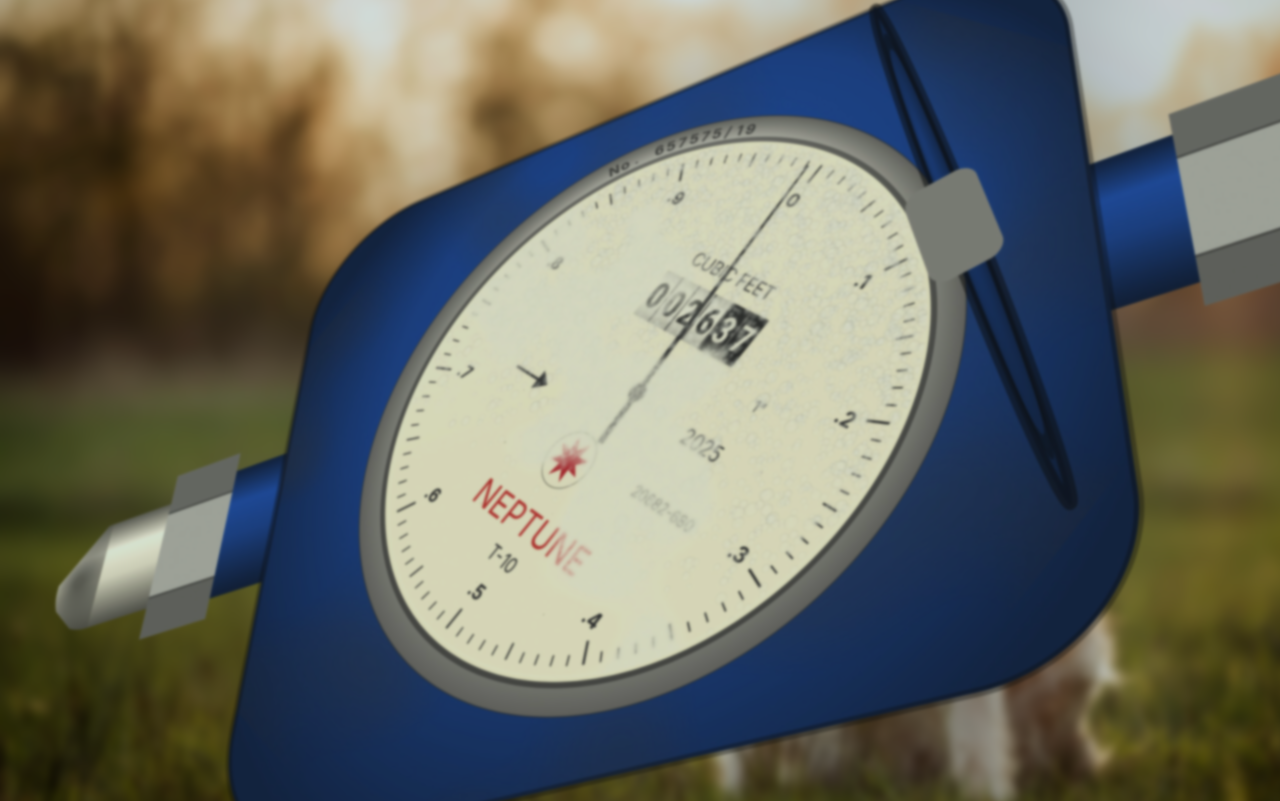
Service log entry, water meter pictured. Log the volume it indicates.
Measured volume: 2636.99 ft³
